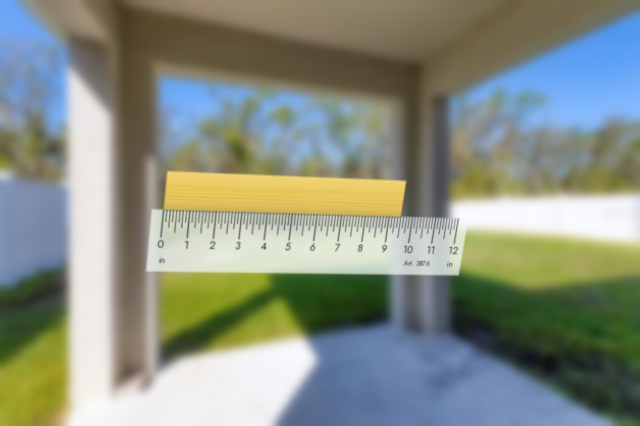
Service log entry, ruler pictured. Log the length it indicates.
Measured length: 9.5 in
